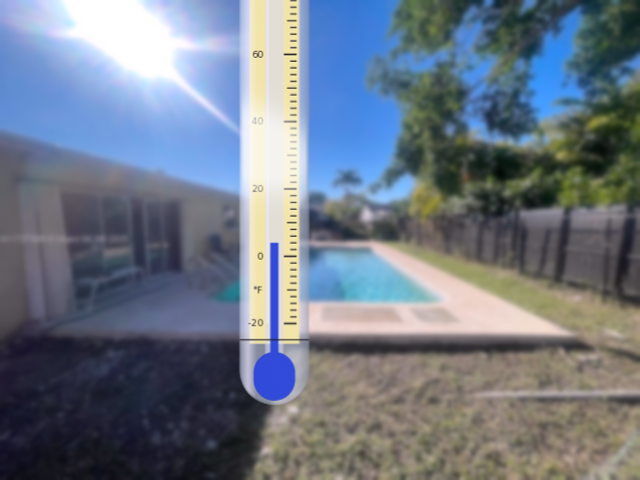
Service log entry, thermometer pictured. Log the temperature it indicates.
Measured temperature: 4 °F
